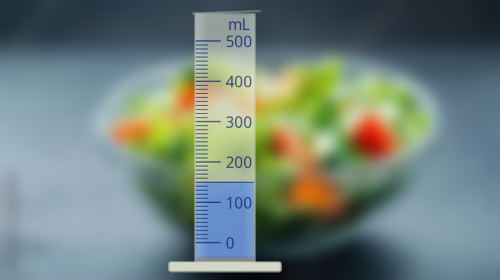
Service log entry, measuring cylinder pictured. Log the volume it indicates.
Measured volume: 150 mL
